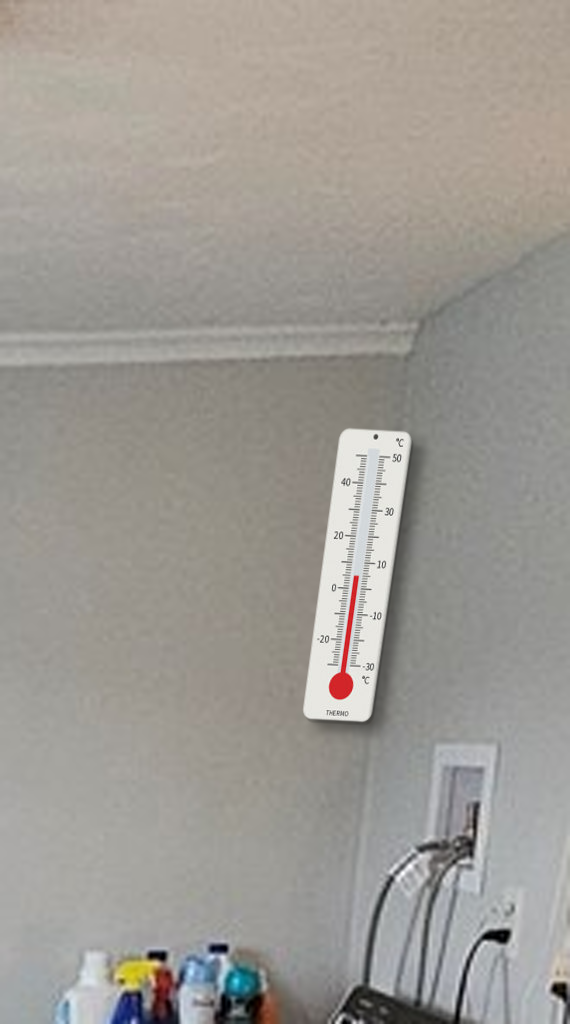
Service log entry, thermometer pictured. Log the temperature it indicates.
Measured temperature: 5 °C
